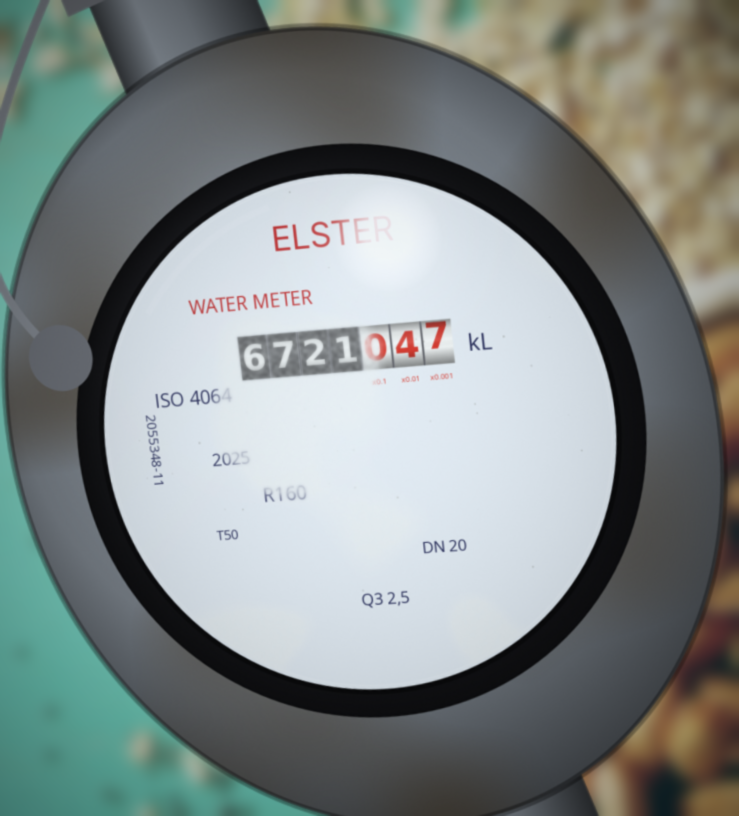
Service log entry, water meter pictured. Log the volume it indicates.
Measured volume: 6721.047 kL
